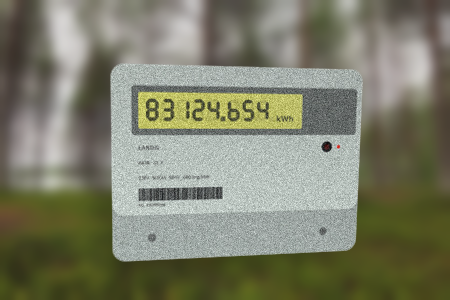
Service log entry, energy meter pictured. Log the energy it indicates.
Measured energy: 83124.654 kWh
